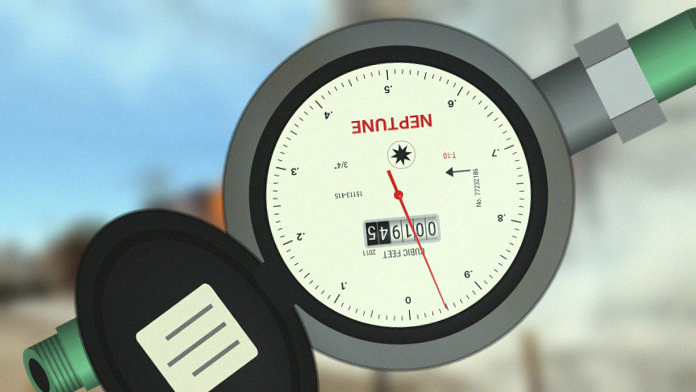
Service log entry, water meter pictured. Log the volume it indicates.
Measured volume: 1944.95 ft³
